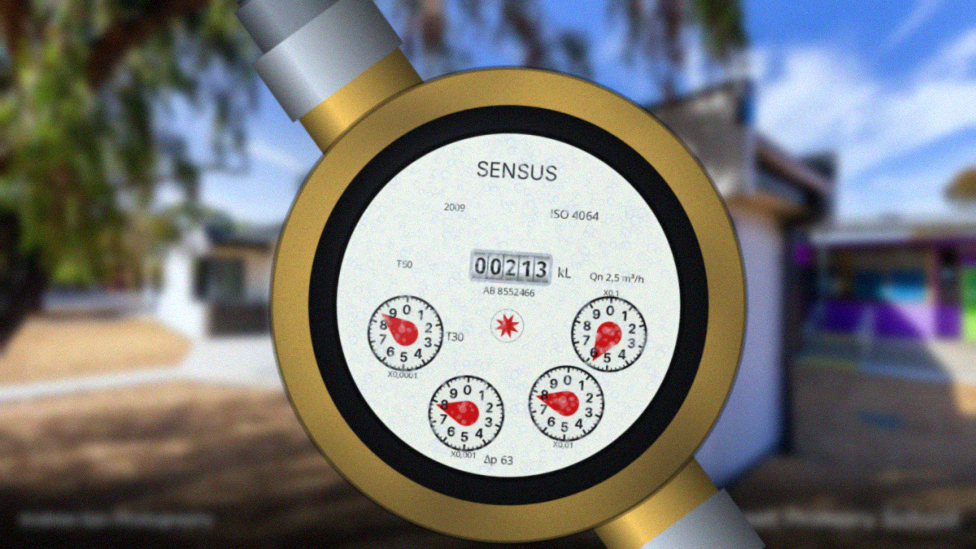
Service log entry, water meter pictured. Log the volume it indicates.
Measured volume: 213.5778 kL
